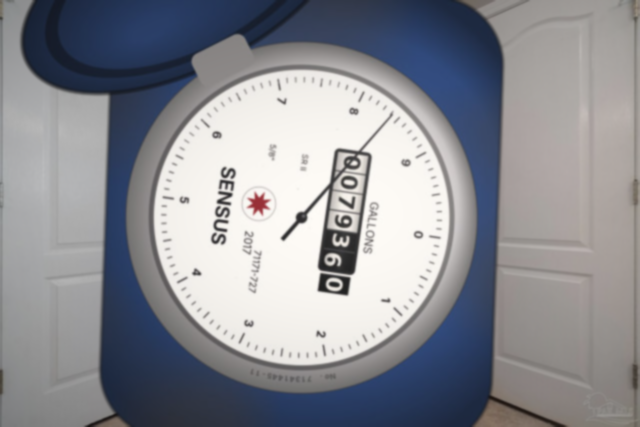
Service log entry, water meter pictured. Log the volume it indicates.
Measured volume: 79358.4 gal
